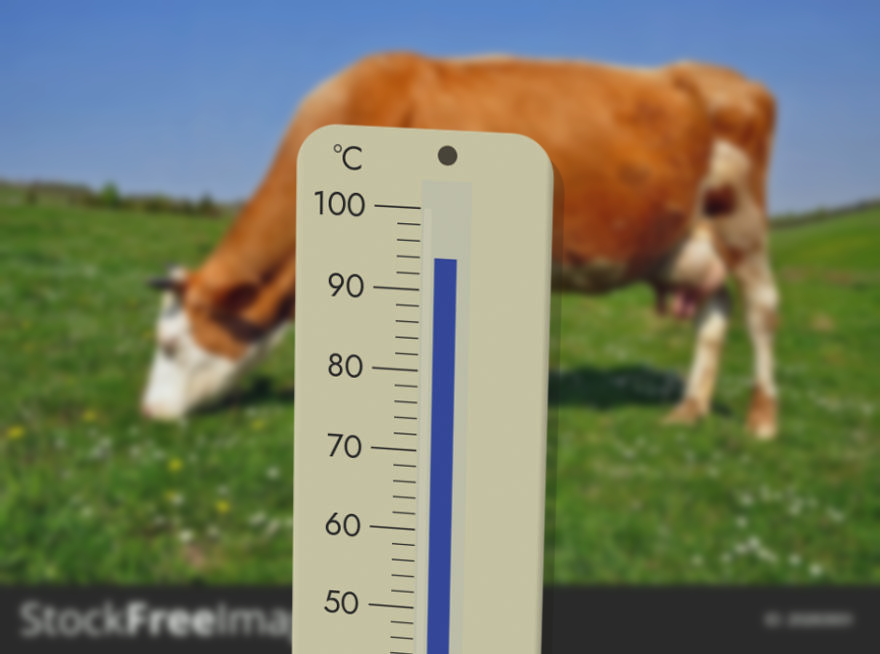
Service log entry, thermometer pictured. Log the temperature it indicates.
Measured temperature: 94 °C
